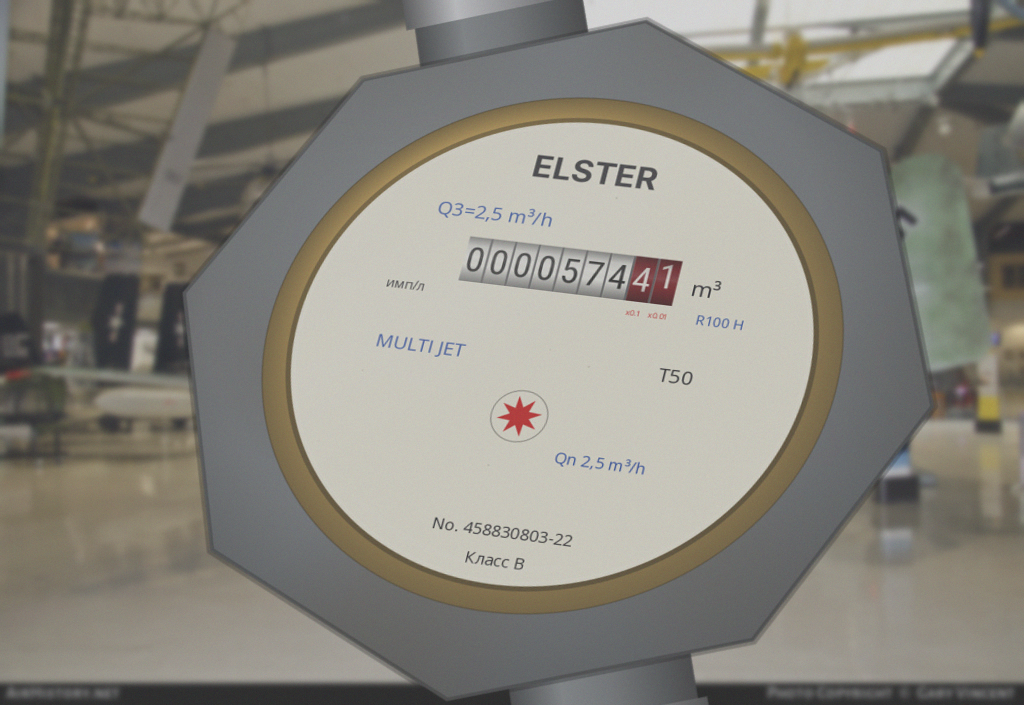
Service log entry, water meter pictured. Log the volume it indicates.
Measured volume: 574.41 m³
